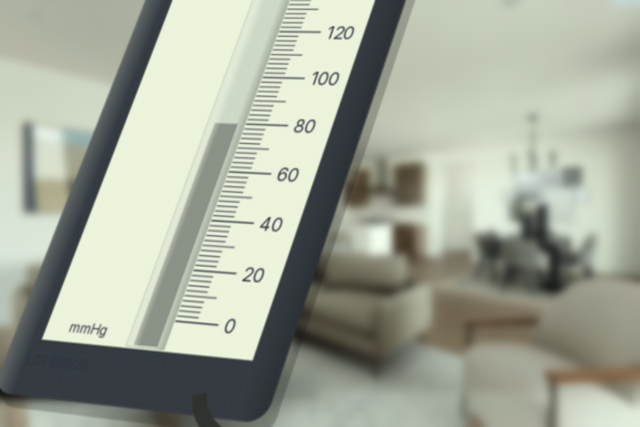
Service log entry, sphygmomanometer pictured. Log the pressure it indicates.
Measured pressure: 80 mmHg
